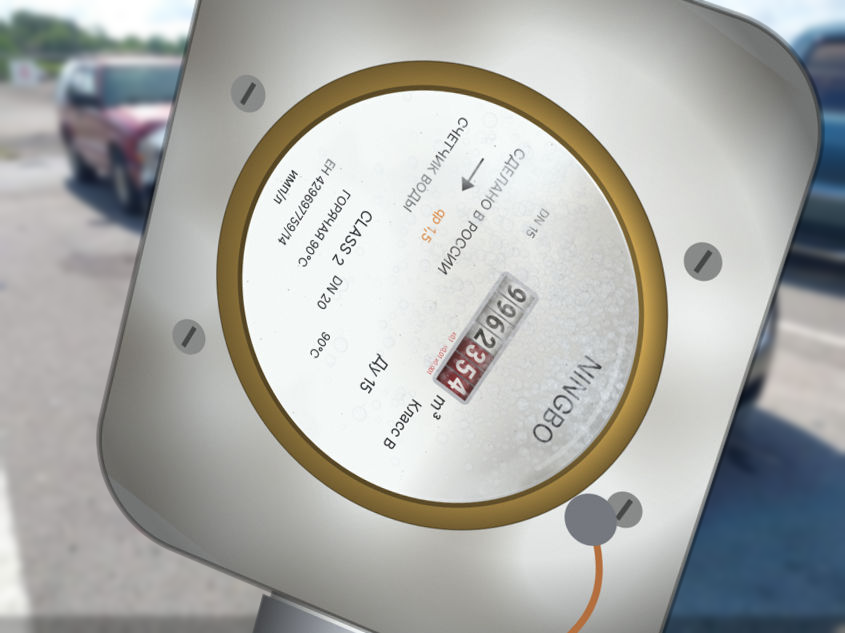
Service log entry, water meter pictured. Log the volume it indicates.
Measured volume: 9962.354 m³
